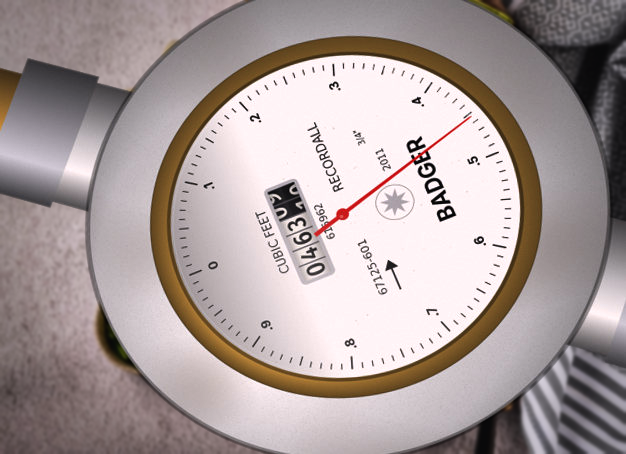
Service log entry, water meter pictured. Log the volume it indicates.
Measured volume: 46309.45 ft³
